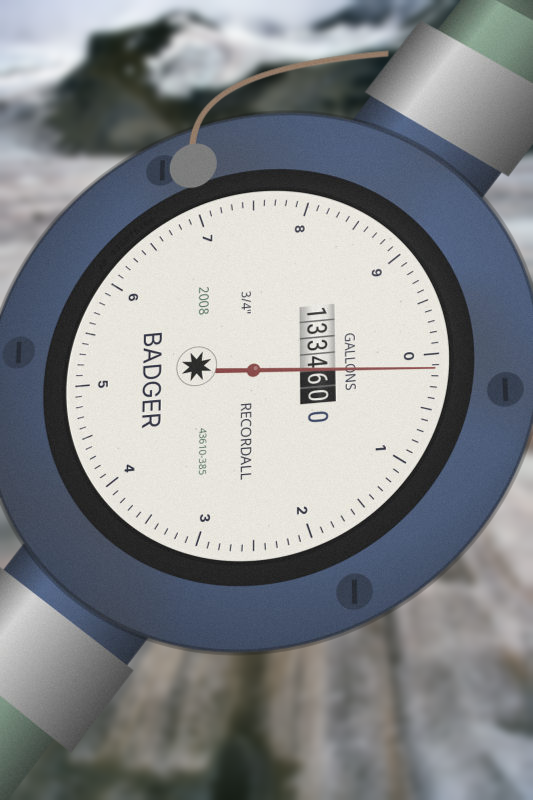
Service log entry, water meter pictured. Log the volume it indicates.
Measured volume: 1334600.1 gal
